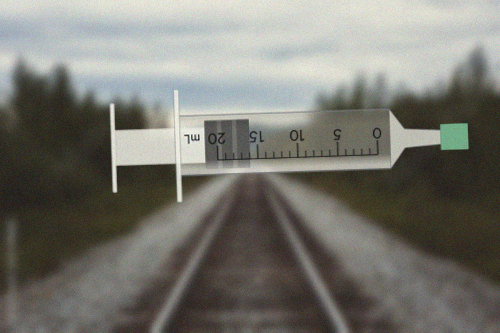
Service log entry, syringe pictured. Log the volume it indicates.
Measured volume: 16 mL
